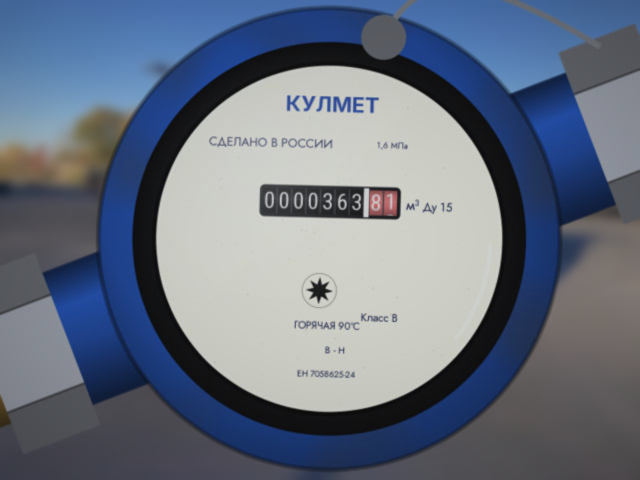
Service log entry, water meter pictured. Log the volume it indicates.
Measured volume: 363.81 m³
